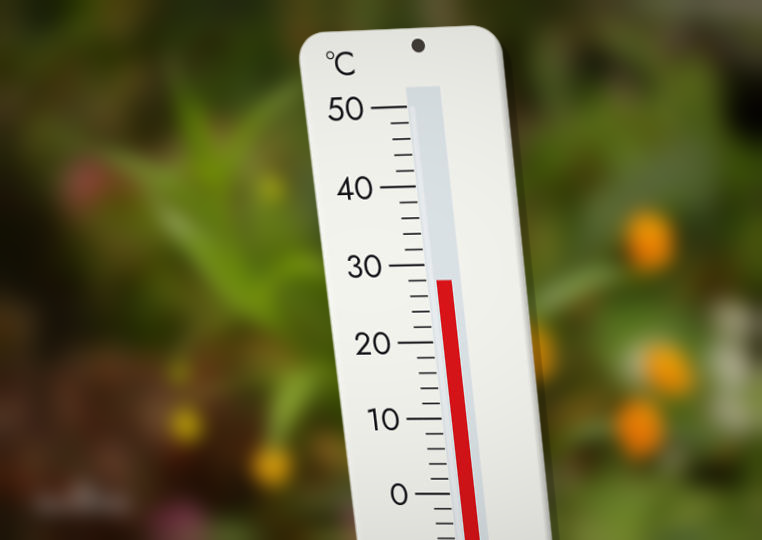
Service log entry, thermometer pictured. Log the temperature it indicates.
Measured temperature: 28 °C
